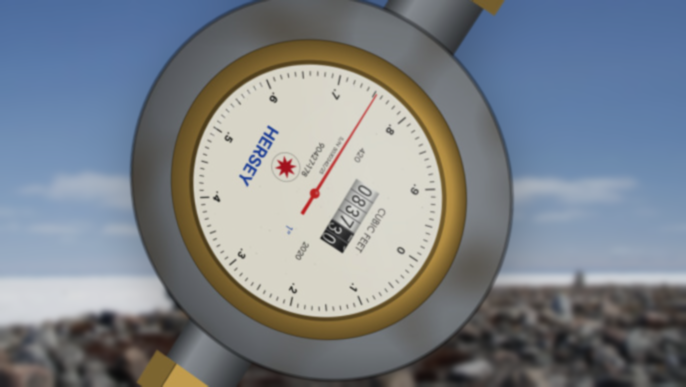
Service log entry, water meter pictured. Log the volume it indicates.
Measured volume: 83729.75 ft³
